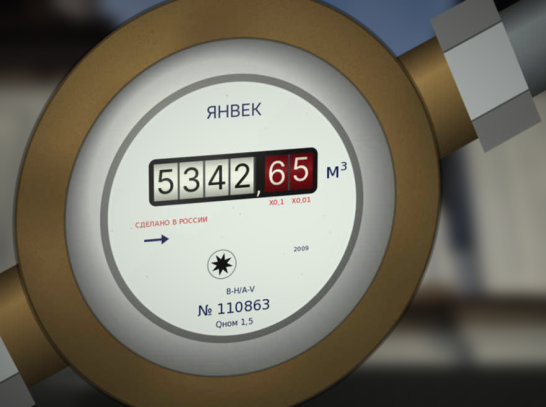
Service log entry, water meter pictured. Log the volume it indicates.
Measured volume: 5342.65 m³
